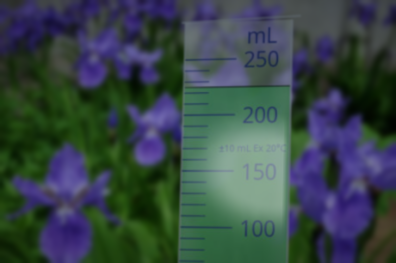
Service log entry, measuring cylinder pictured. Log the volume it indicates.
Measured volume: 225 mL
